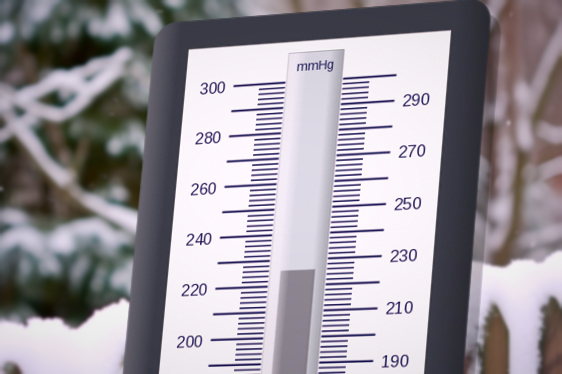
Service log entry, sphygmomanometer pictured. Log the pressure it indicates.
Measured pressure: 226 mmHg
